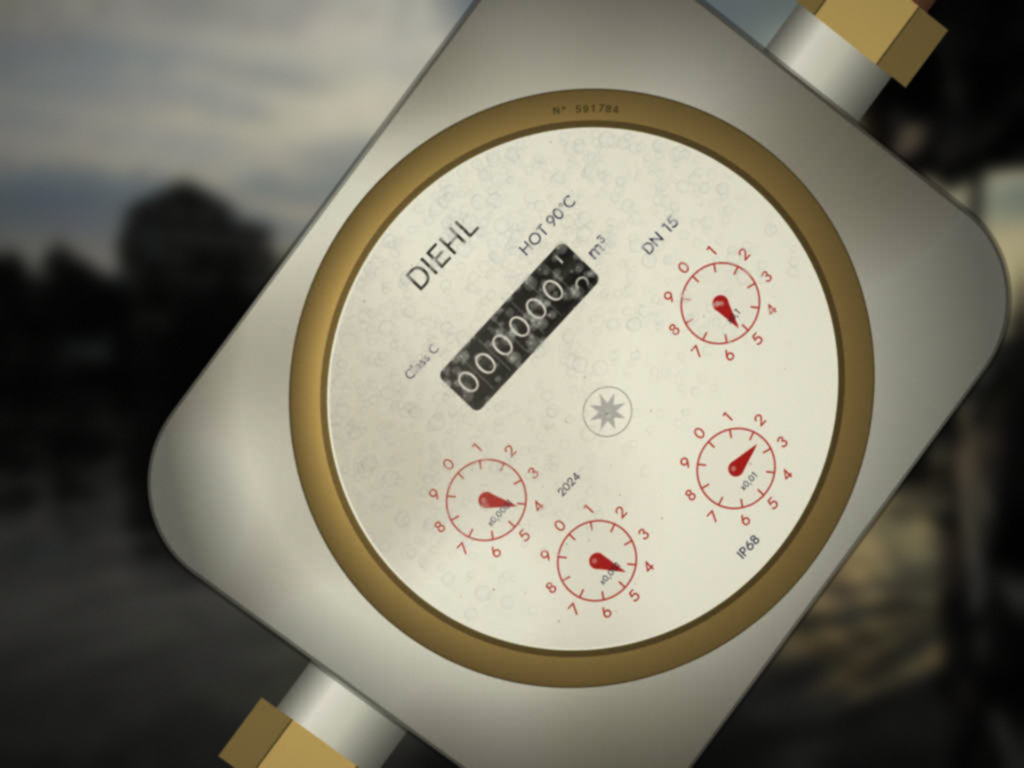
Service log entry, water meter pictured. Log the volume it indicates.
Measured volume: 1.5244 m³
